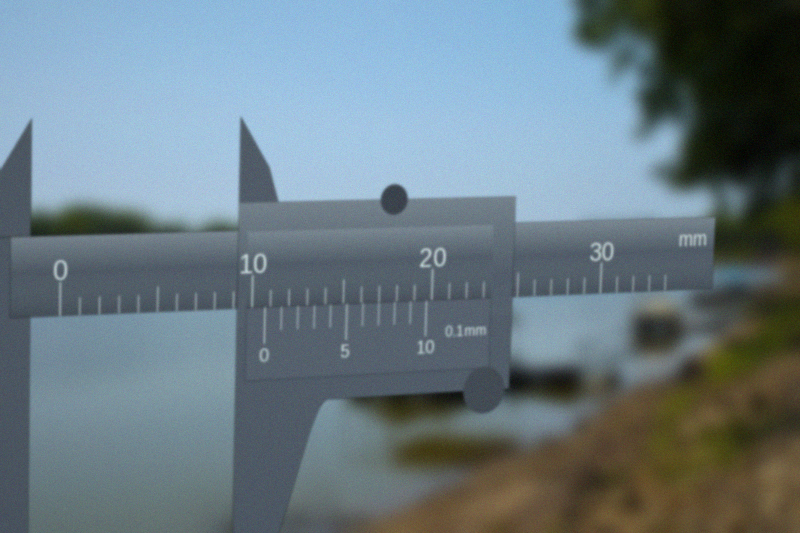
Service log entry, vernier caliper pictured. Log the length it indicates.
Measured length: 10.7 mm
